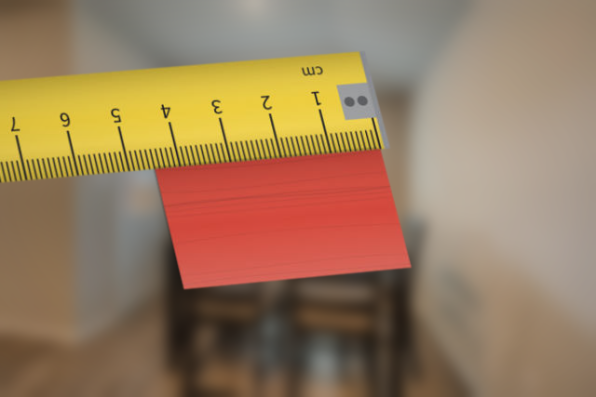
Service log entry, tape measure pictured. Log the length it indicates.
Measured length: 4.5 cm
